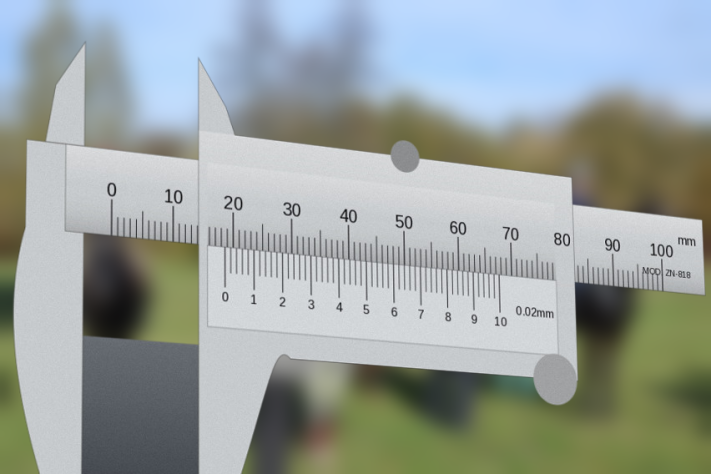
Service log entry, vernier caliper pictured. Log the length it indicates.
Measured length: 18.6 mm
